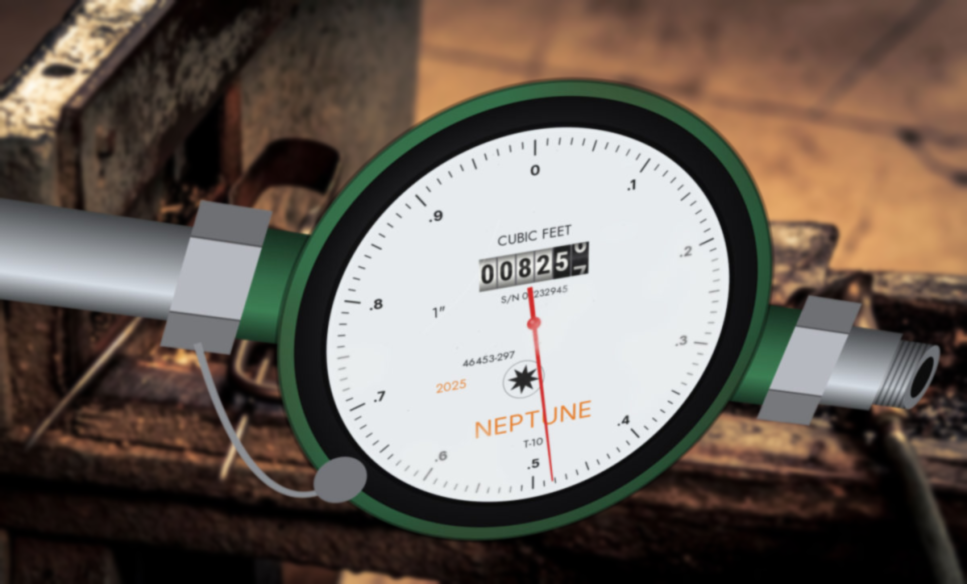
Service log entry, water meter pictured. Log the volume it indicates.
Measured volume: 8256.48 ft³
